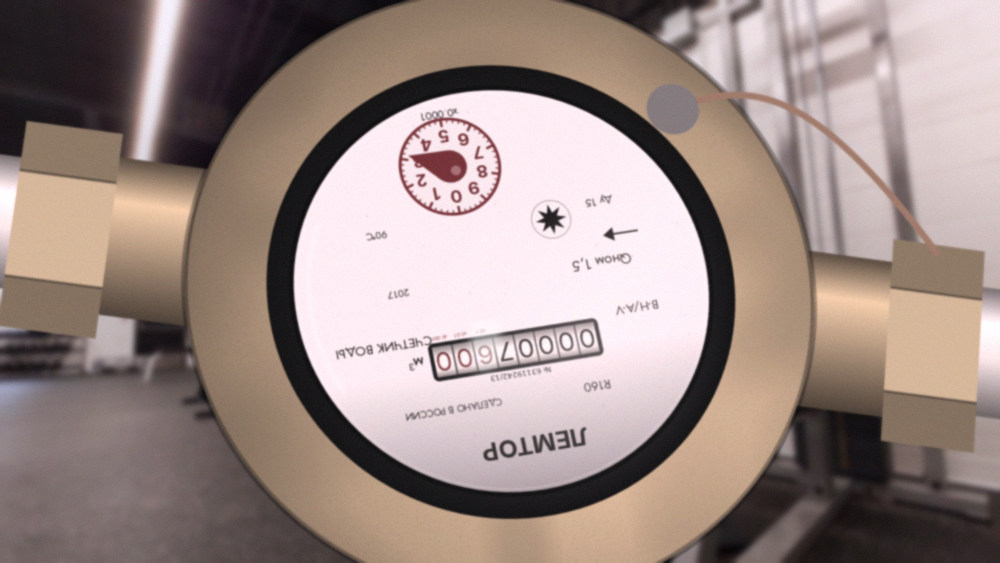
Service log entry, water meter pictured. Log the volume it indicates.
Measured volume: 7.6003 m³
